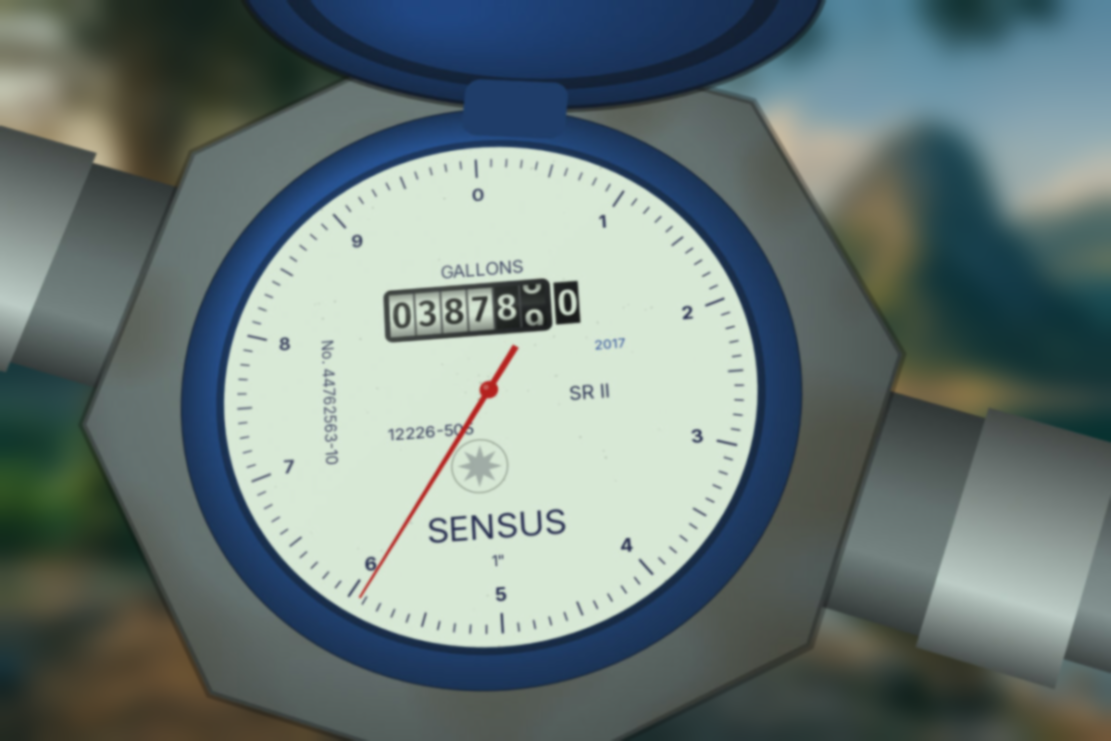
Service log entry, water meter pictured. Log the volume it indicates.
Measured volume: 387885.9 gal
